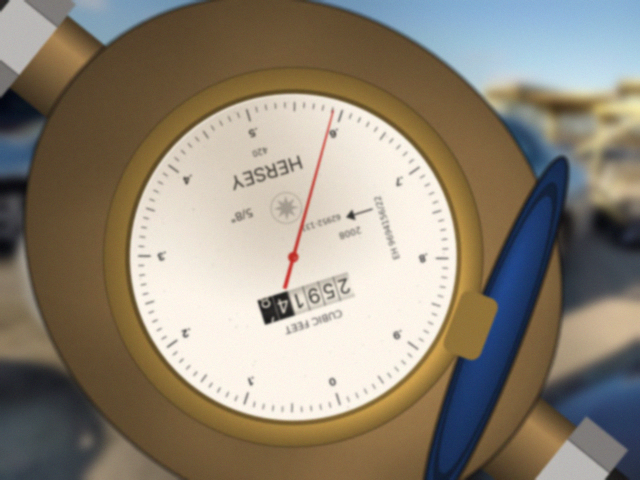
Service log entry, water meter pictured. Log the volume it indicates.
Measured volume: 259147.59 ft³
